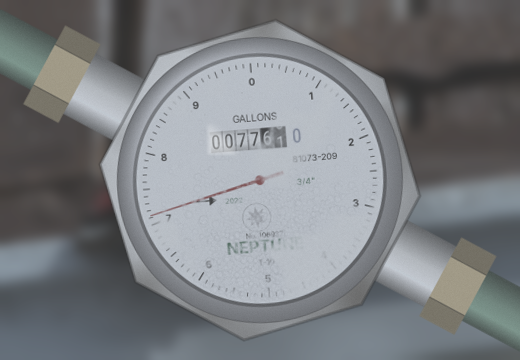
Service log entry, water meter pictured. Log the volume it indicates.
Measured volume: 77607.1 gal
